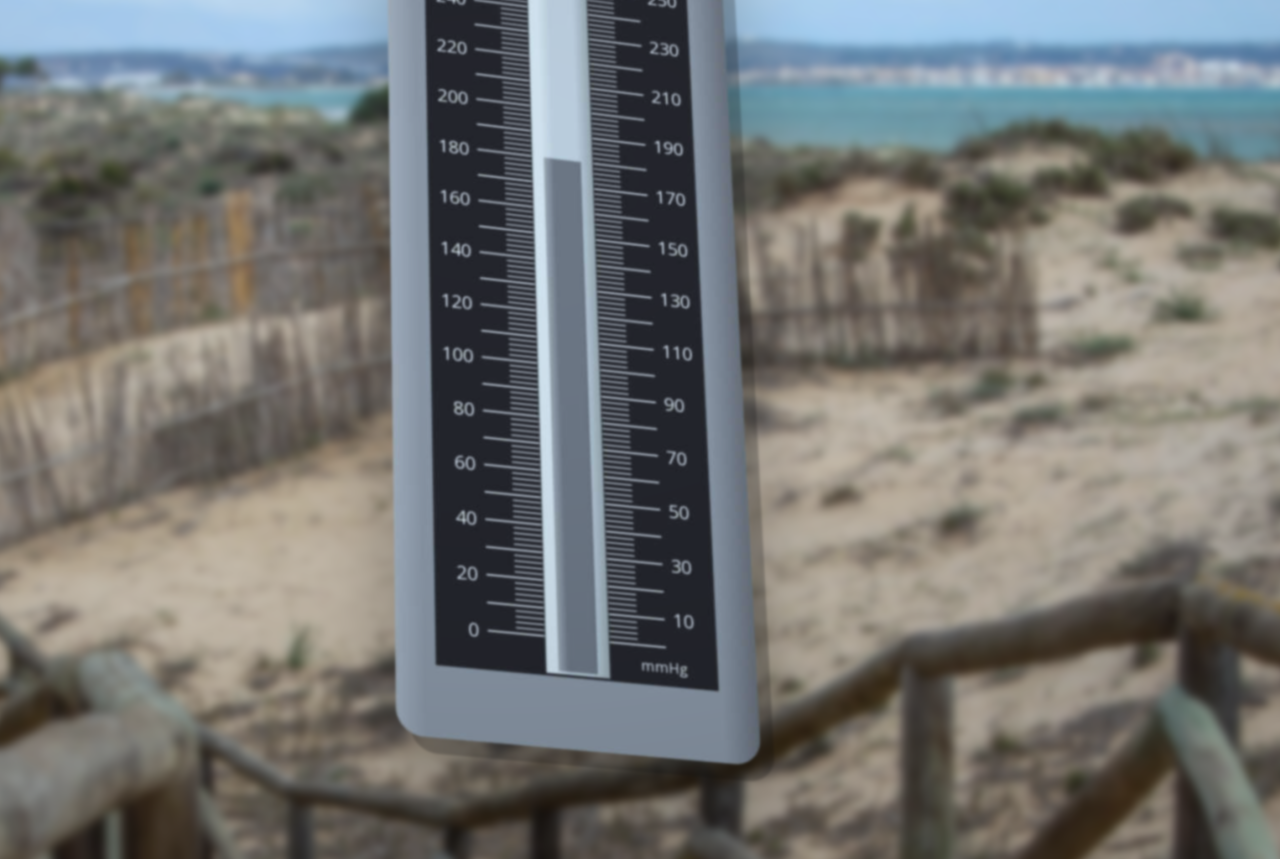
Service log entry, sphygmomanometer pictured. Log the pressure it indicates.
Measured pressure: 180 mmHg
